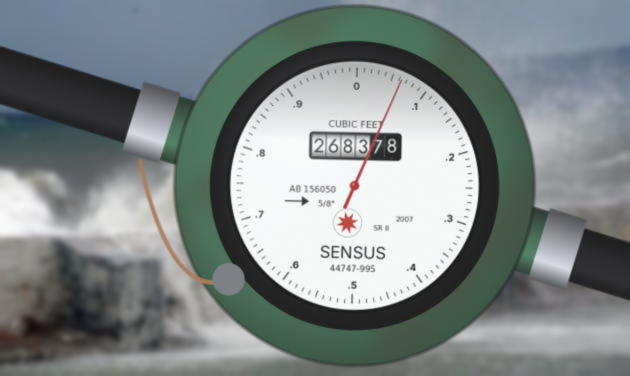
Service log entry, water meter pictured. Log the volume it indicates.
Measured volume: 268378.06 ft³
